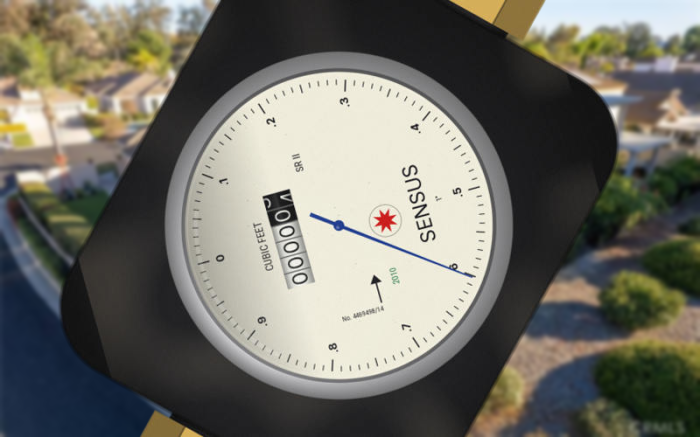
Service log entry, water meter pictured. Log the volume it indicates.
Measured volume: 3.60 ft³
